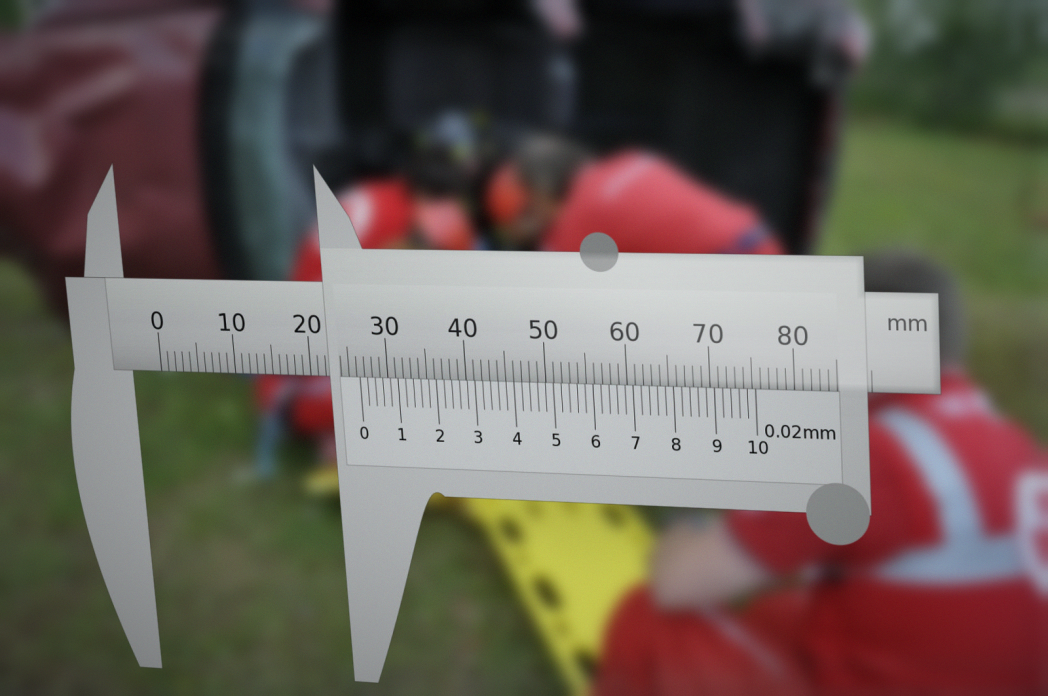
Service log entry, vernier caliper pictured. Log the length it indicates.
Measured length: 26.4 mm
